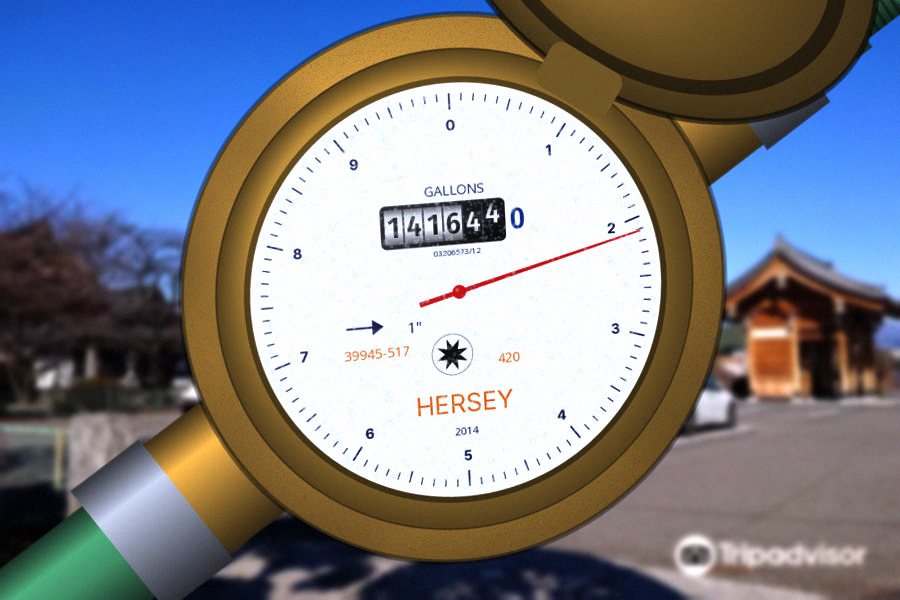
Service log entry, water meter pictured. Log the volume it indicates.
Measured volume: 1416442.1 gal
